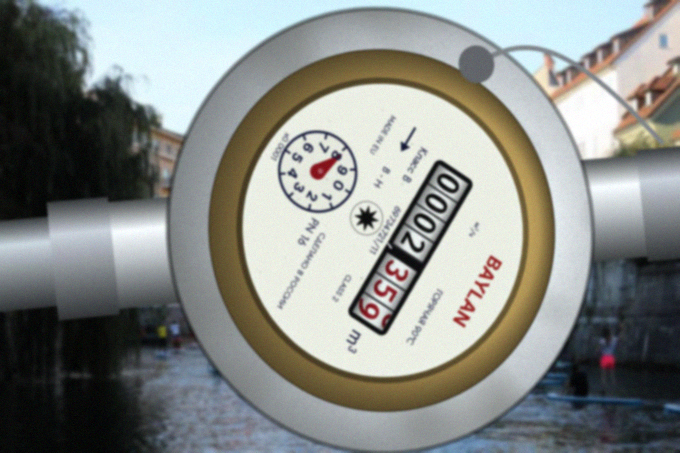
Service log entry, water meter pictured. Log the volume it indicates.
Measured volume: 2.3588 m³
